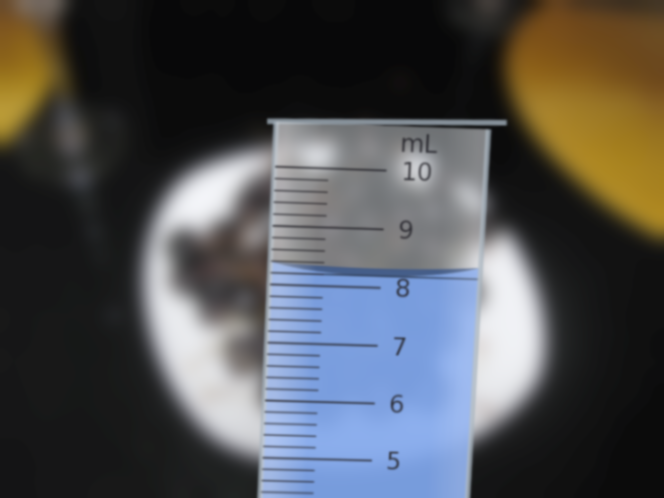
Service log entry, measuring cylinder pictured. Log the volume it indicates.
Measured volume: 8.2 mL
